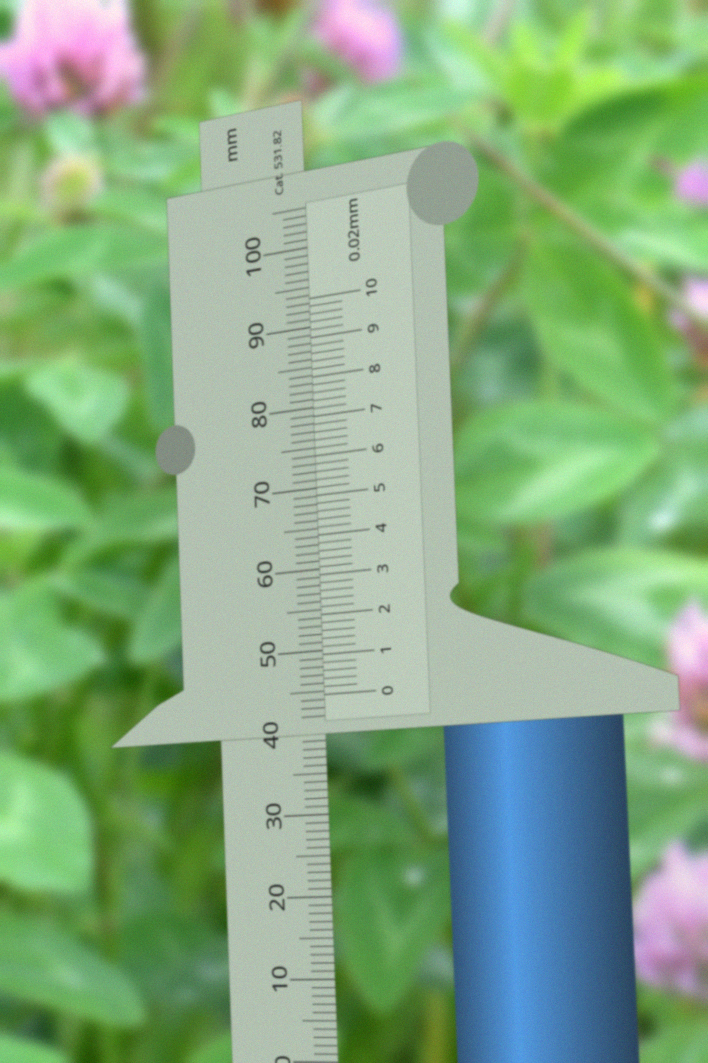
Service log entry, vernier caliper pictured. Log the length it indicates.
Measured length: 44.6 mm
